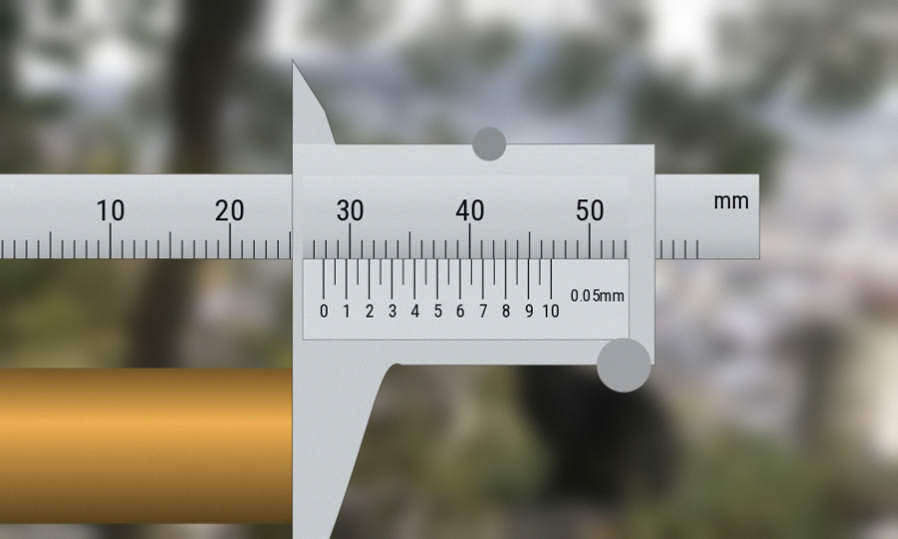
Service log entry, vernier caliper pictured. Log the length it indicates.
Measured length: 27.8 mm
